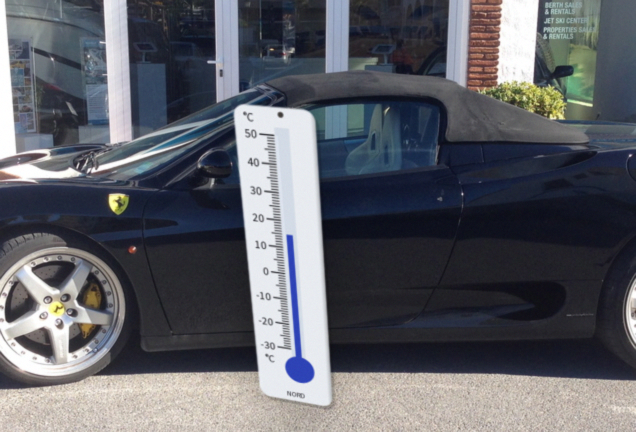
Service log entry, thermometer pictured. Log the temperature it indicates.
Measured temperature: 15 °C
